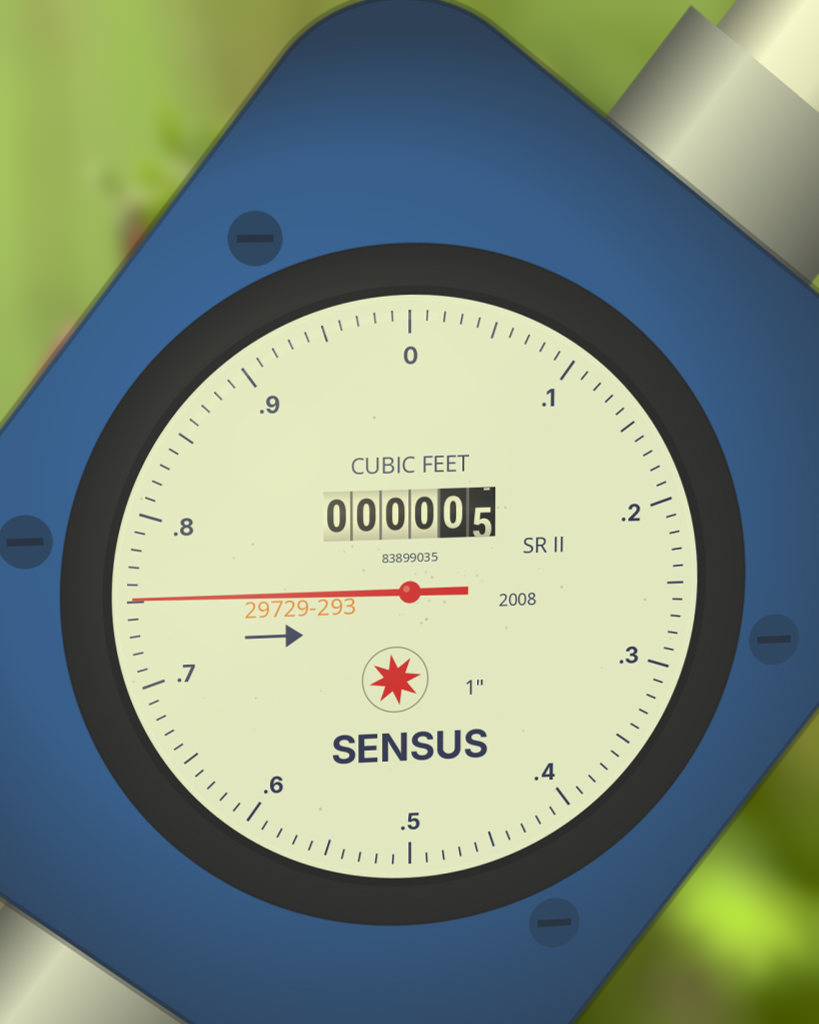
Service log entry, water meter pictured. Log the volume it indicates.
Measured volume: 4.75 ft³
